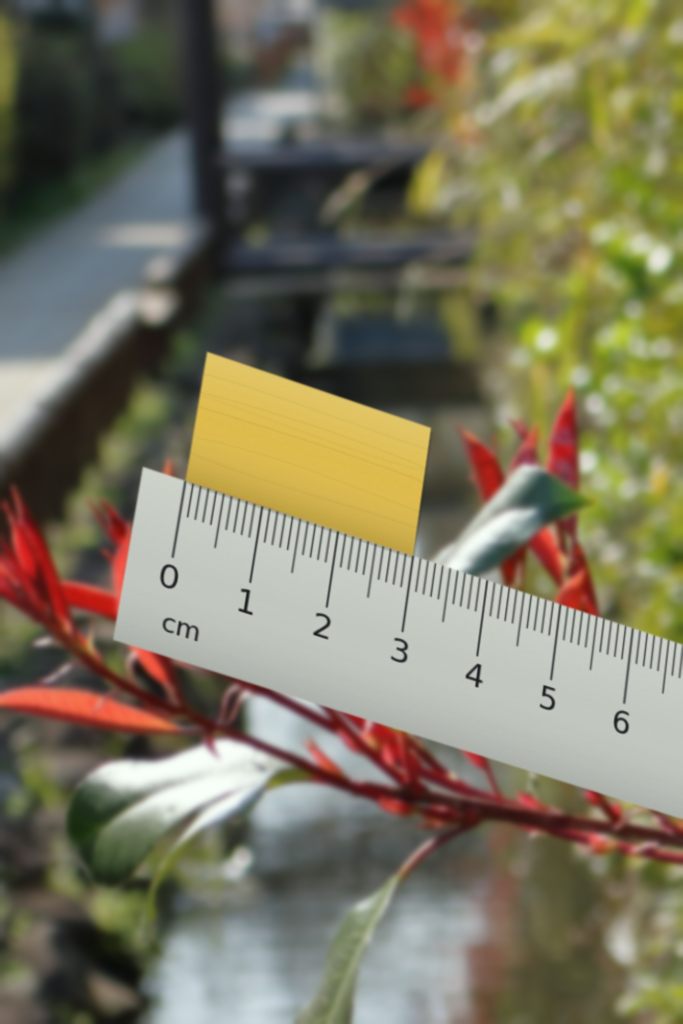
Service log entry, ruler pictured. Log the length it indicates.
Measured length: 3 cm
